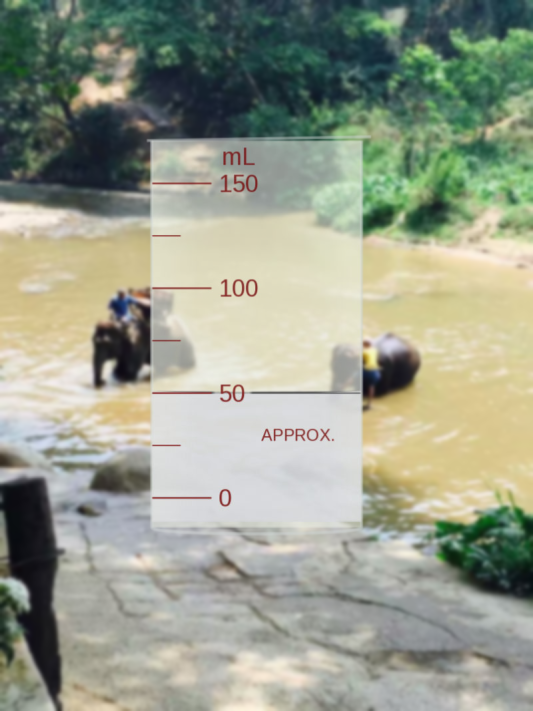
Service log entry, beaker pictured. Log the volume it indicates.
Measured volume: 50 mL
